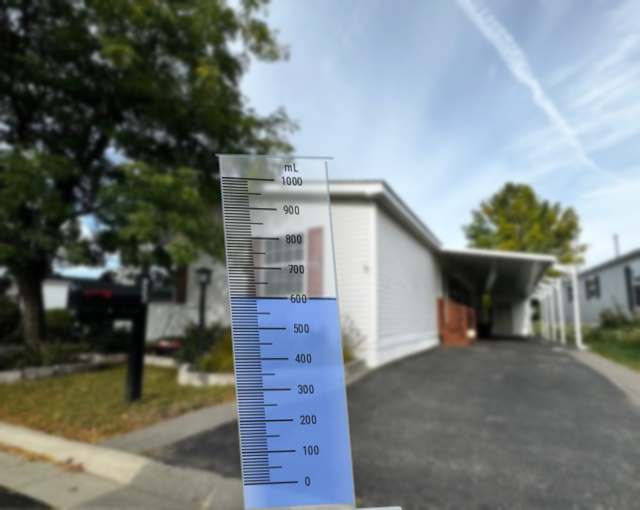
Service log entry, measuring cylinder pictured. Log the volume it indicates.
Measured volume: 600 mL
